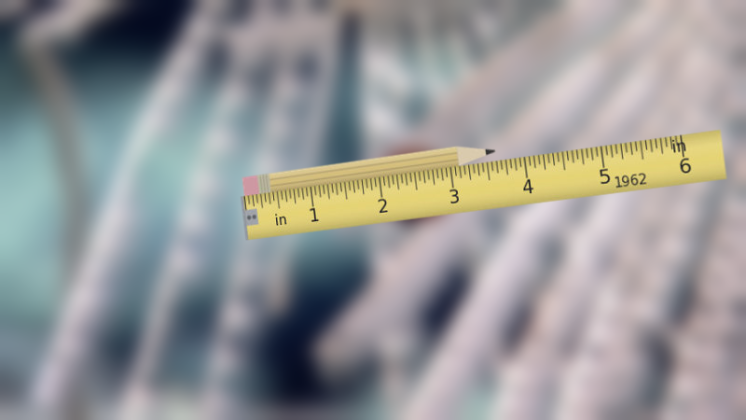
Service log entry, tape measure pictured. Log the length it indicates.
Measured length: 3.625 in
